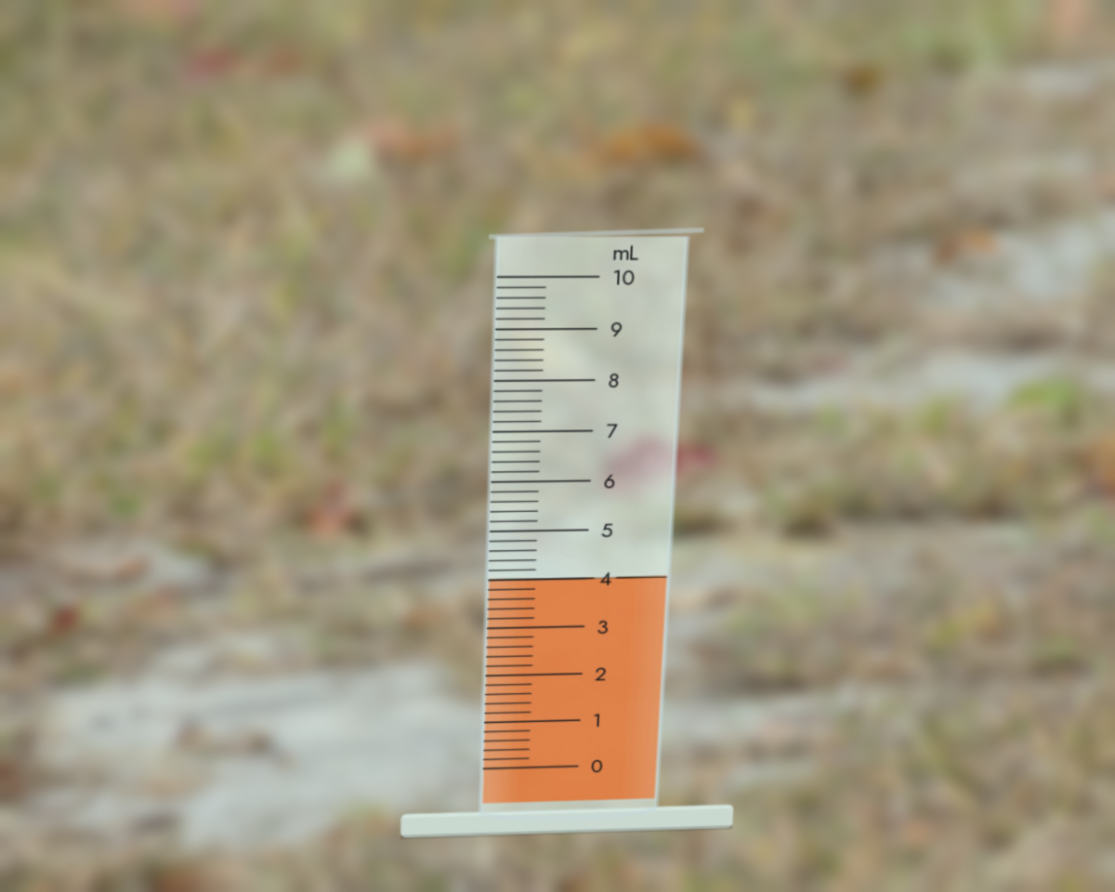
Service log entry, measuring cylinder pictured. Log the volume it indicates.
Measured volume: 4 mL
